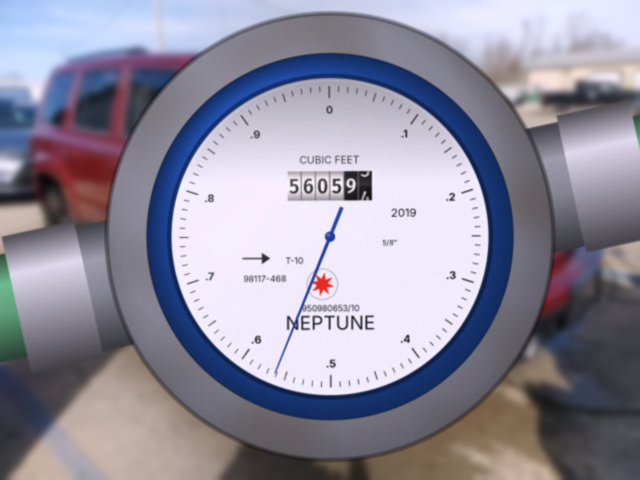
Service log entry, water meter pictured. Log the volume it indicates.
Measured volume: 560593.56 ft³
